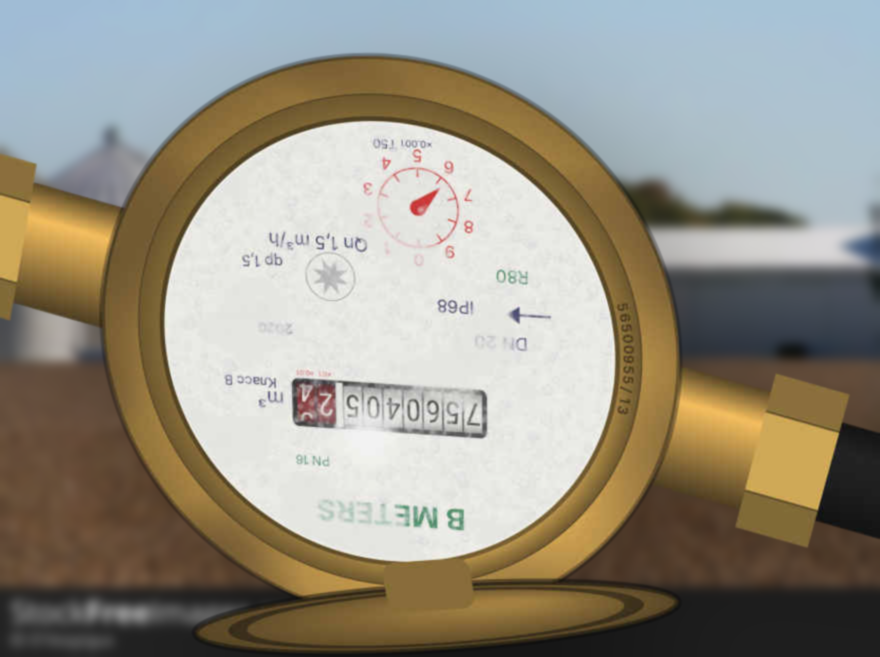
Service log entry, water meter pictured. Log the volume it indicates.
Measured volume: 7560405.236 m³
